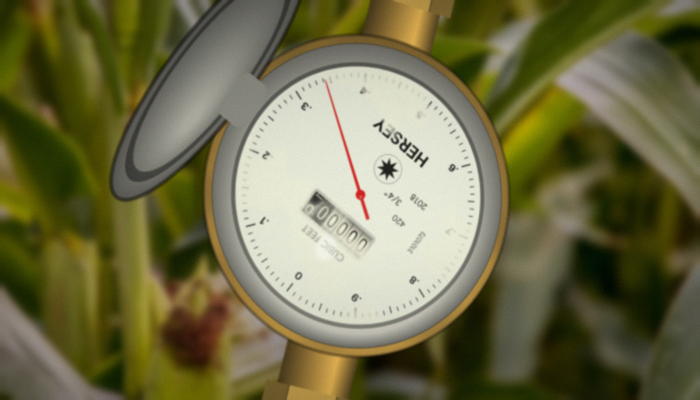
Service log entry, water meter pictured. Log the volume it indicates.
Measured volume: 6.34 ft³
